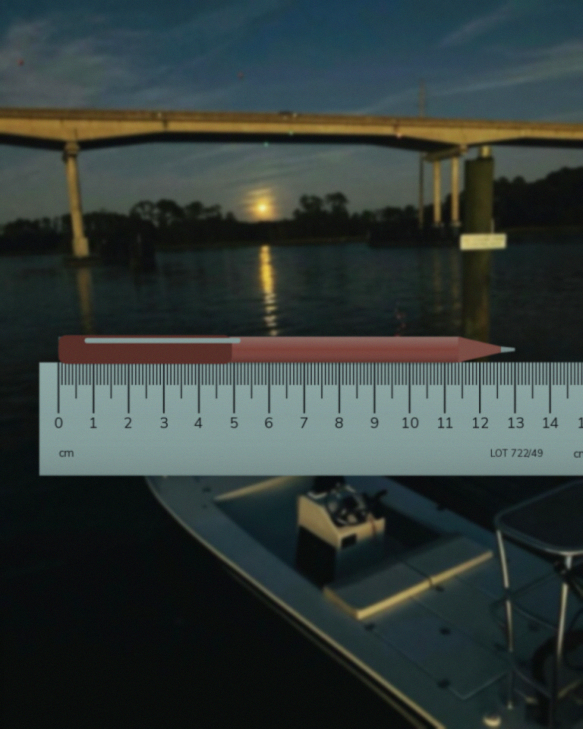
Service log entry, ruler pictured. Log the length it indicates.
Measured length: 13 cm
